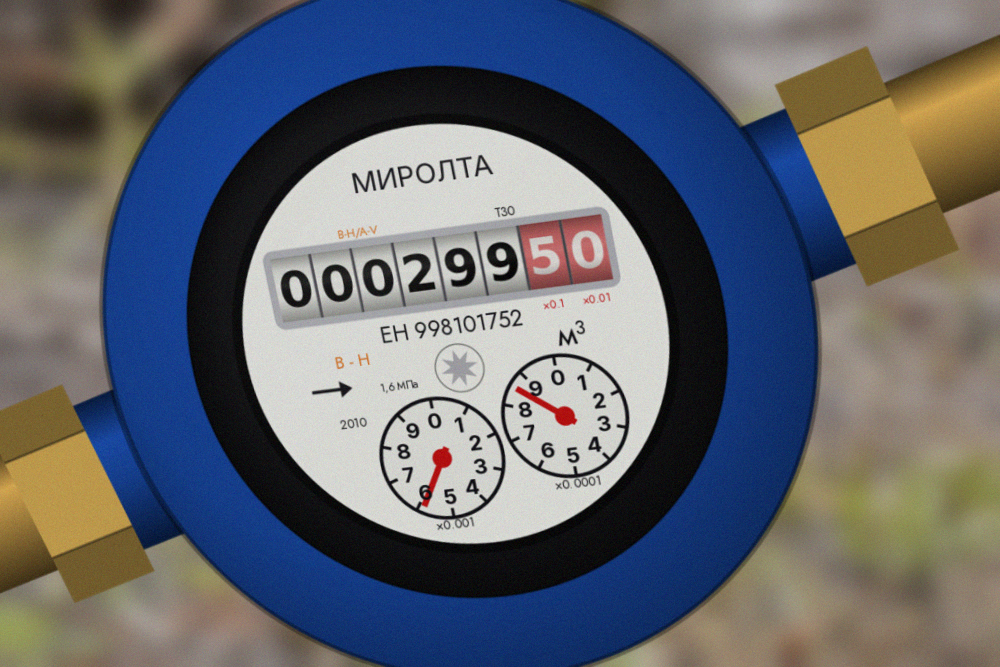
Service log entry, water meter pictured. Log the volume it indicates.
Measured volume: 299.5058 m³
